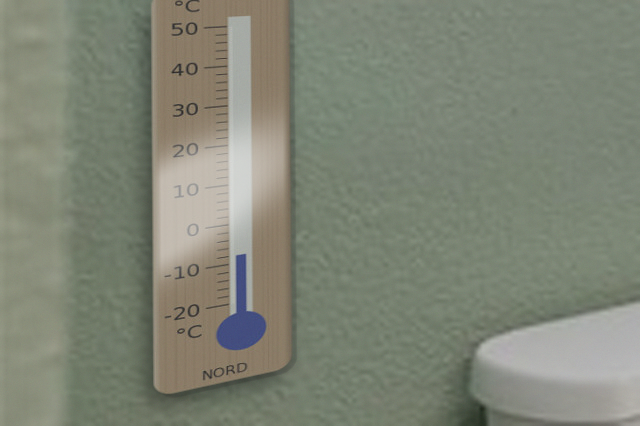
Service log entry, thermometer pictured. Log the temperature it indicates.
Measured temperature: -8 °C
